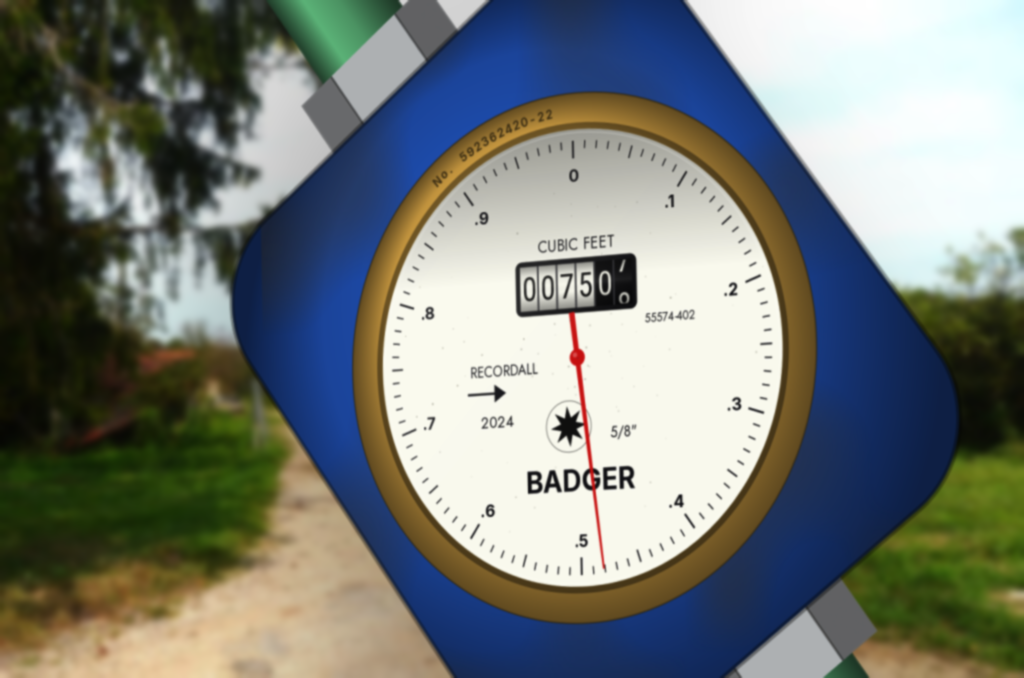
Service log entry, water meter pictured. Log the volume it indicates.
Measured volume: 7507.48 ft³
